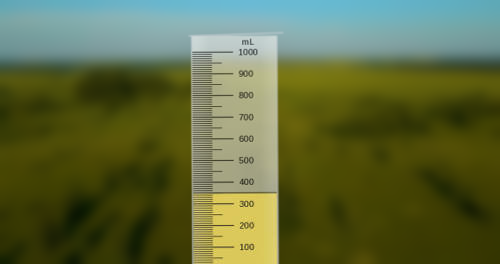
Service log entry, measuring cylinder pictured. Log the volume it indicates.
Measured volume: 350 mL
